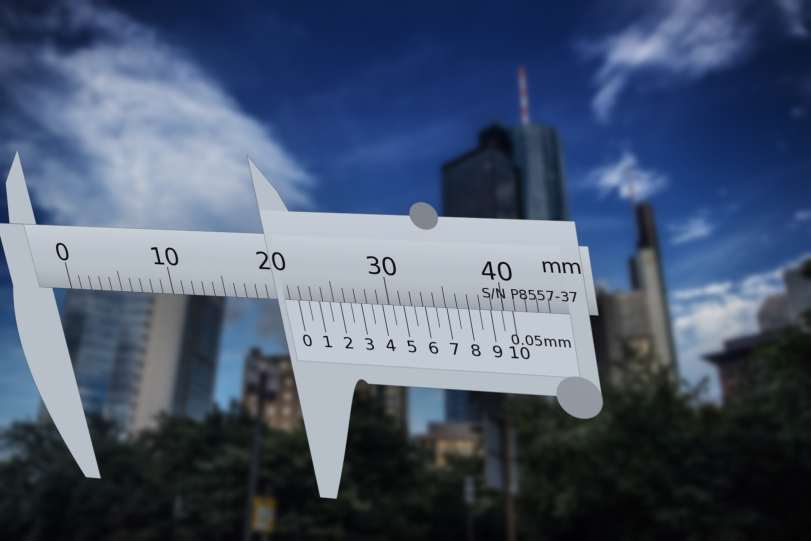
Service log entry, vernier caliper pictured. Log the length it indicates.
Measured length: 21.8 mm
